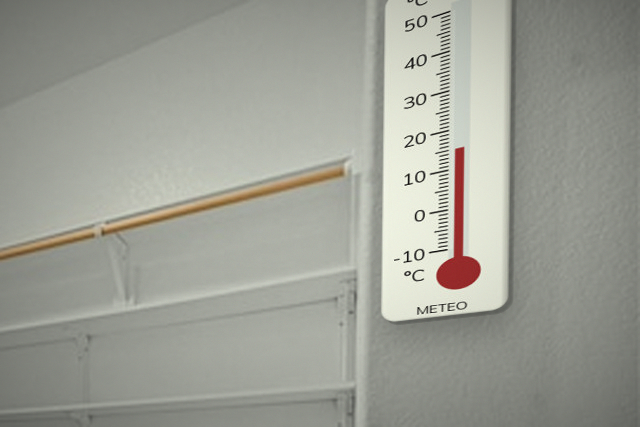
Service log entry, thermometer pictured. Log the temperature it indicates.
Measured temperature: 15 °C
